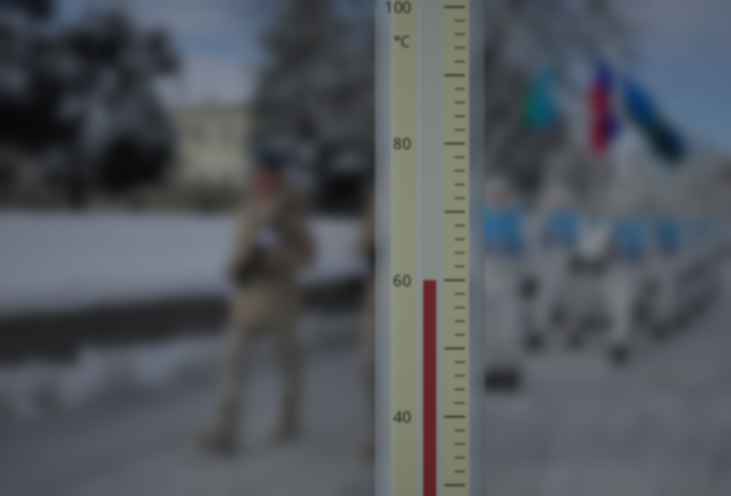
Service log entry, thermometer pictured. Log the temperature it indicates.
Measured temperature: 60 °C
